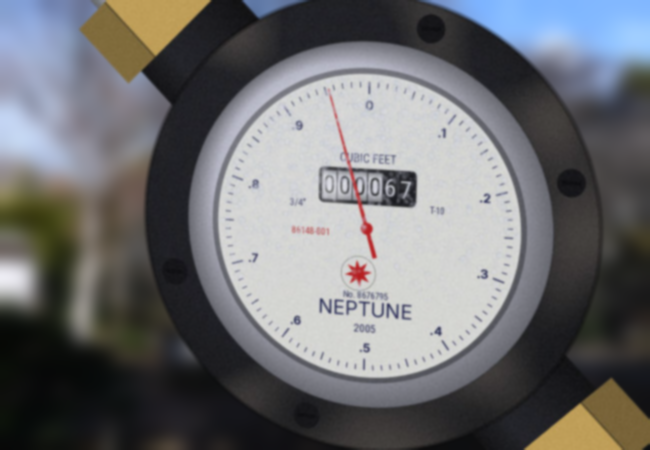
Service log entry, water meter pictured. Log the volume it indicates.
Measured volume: 66.95 ft³
